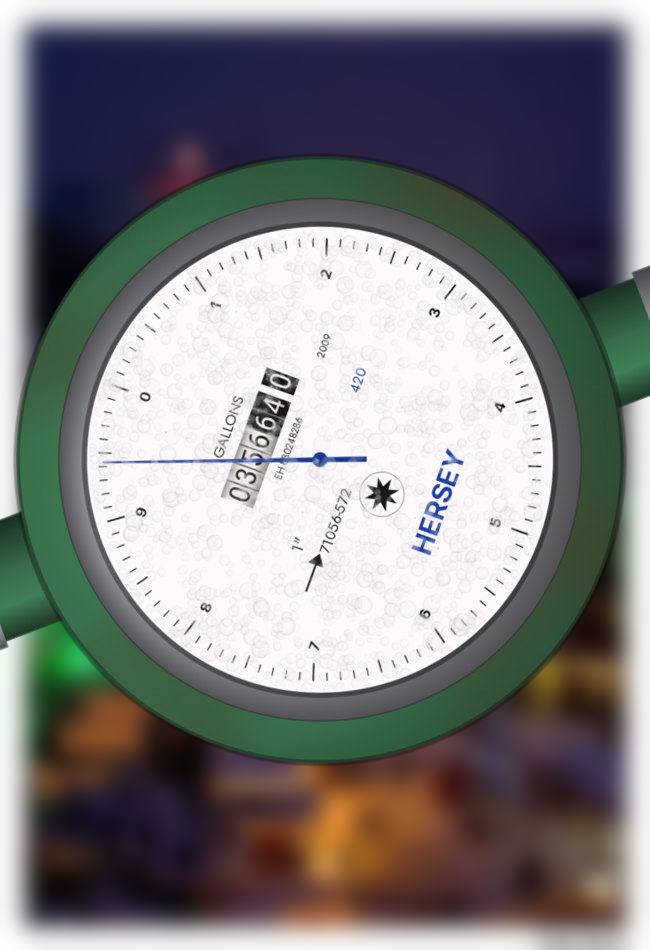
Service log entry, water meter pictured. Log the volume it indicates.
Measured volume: 356639.4 gal
